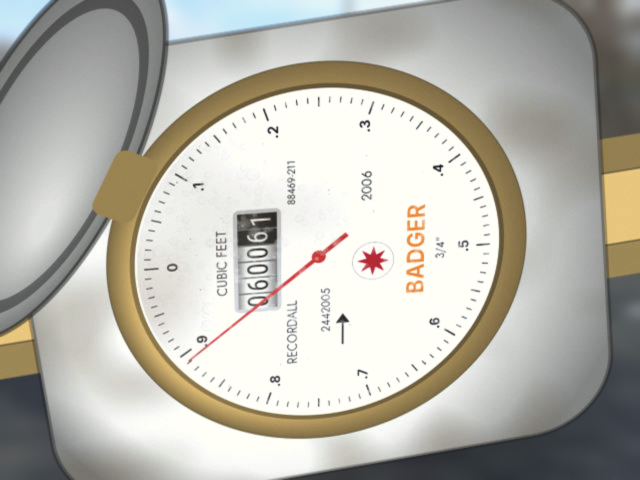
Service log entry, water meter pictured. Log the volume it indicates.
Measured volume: 60060.89 ft³
